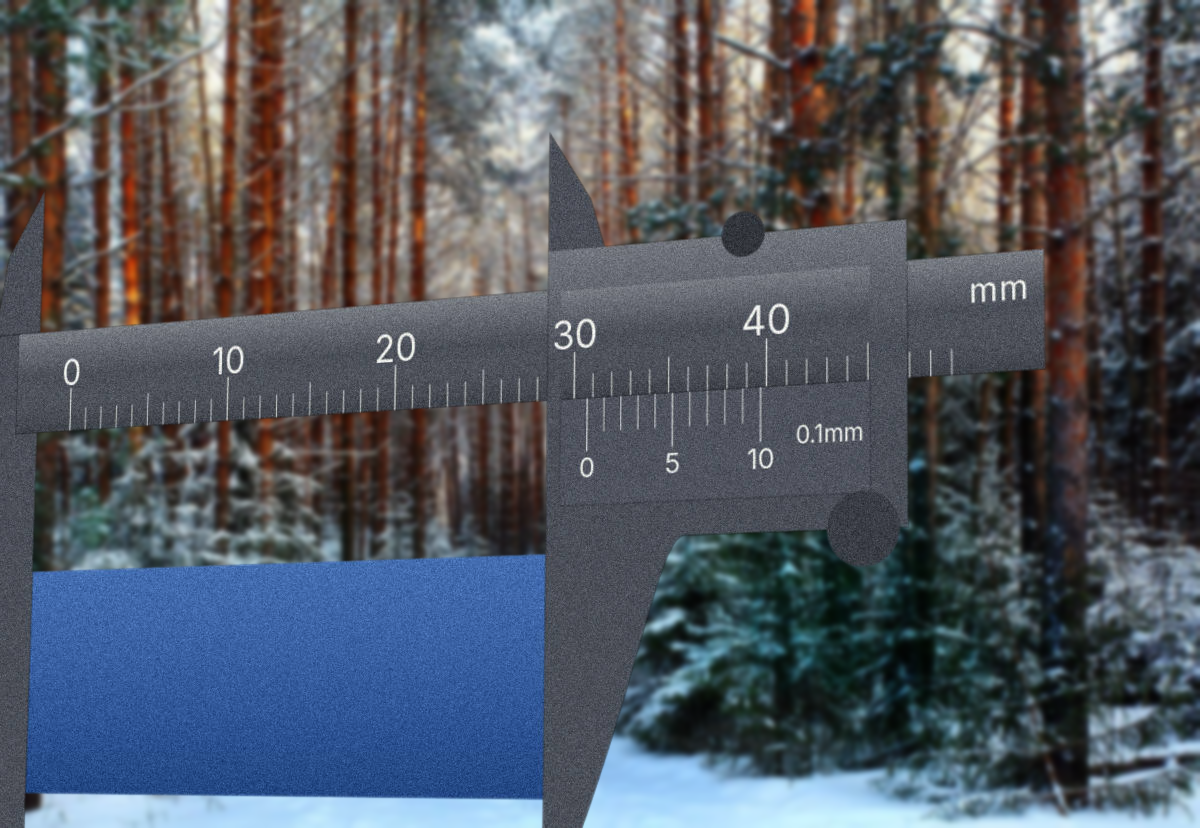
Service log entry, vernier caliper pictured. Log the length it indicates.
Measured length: 30.7 mm
